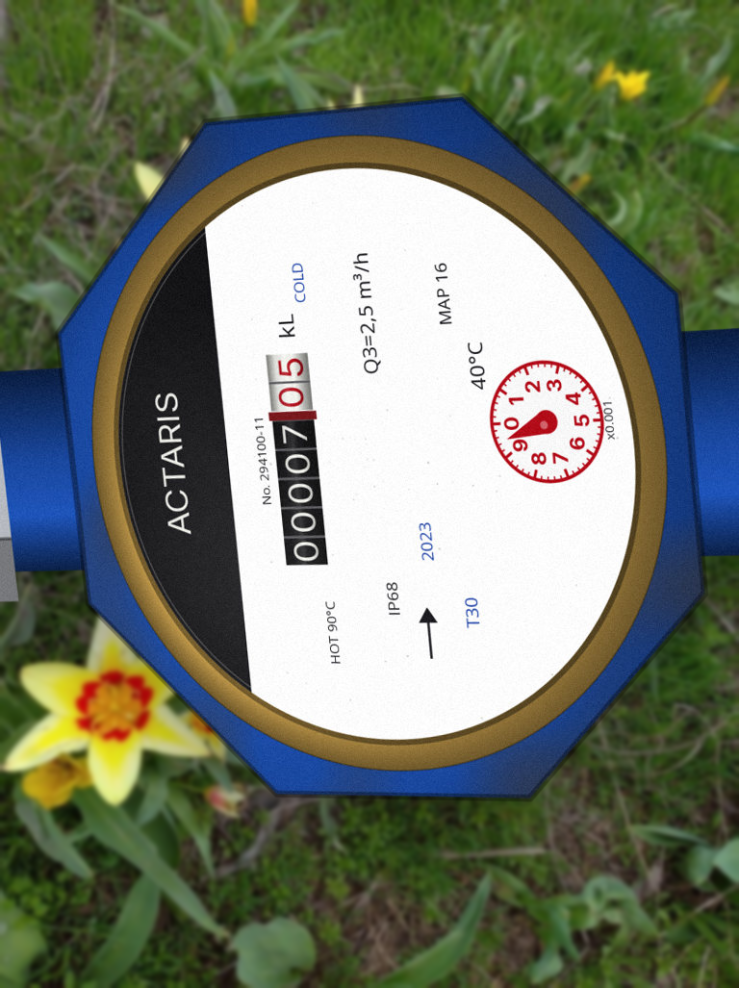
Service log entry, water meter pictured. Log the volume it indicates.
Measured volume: 7.049 kL
